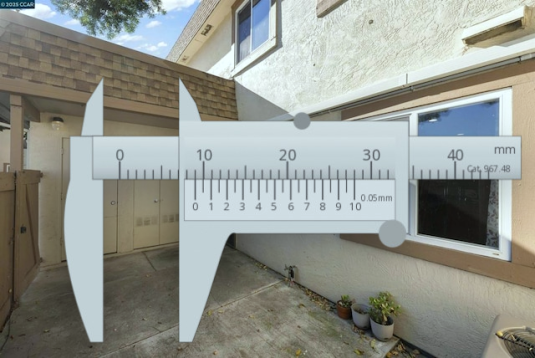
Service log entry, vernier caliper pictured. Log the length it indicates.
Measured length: 9.0 mm
